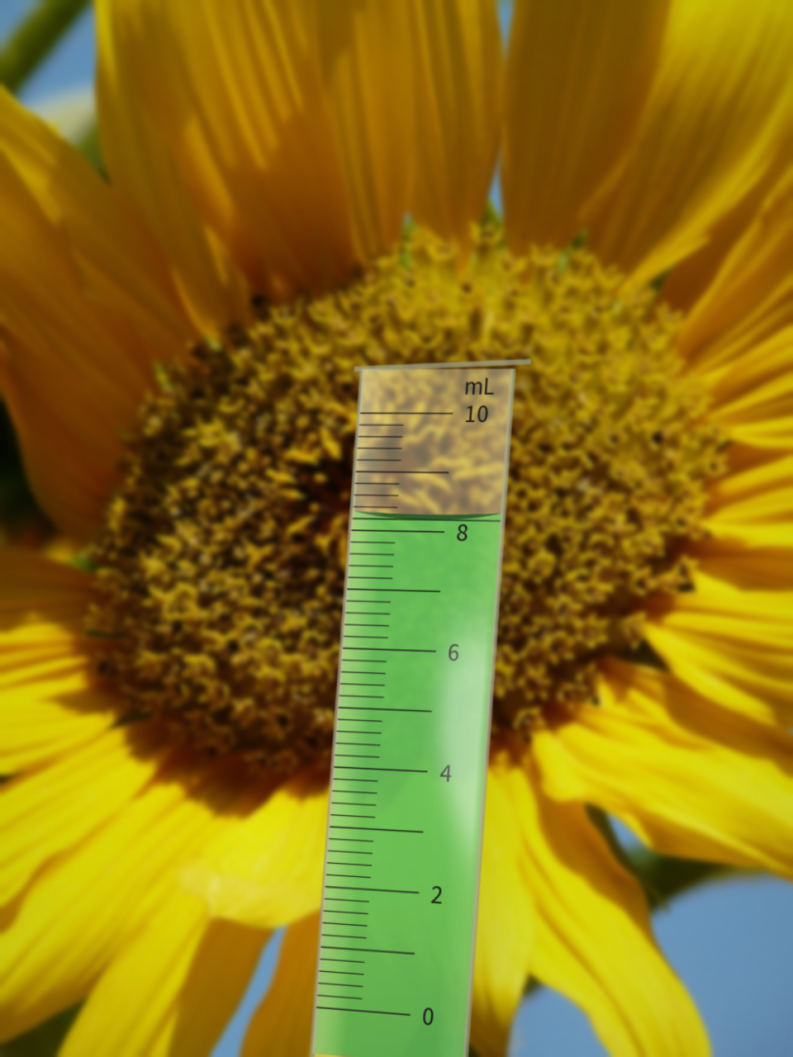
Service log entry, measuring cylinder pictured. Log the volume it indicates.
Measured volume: 8.2 mL
